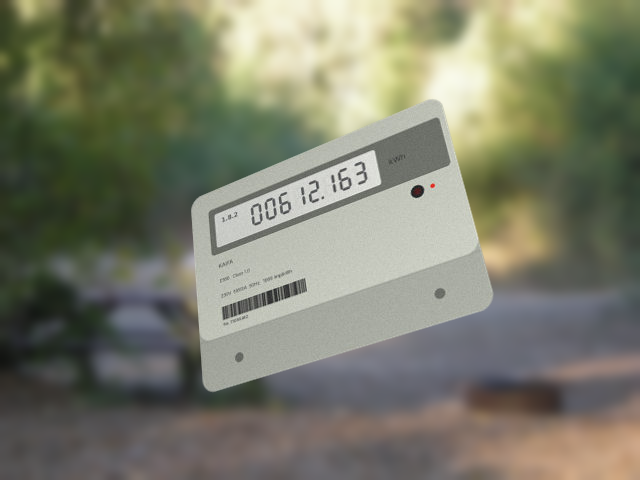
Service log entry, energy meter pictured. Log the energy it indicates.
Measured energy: 612.163 kWh
